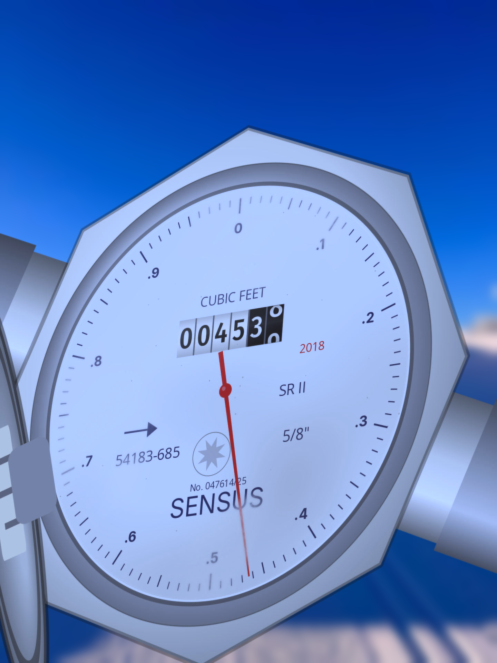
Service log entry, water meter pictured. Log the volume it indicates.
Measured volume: 4538.46 ft³
